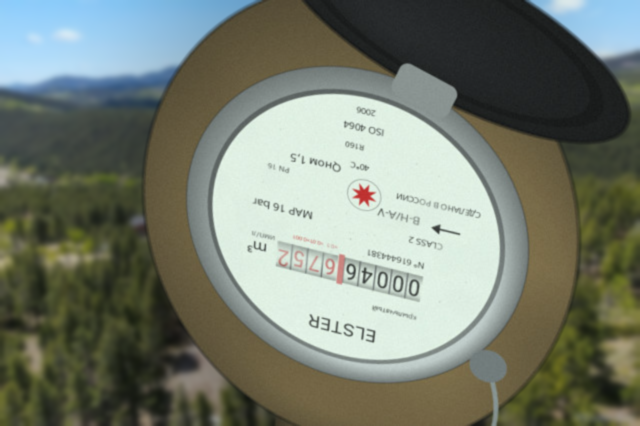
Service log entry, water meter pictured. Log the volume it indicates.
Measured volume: 46.6752 m³
